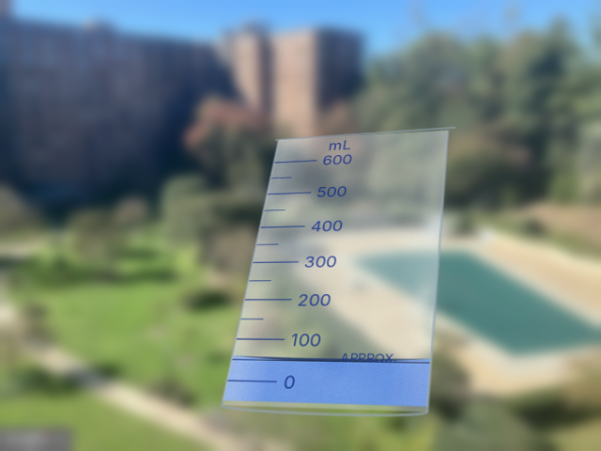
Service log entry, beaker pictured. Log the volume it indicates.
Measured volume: 50 mL
